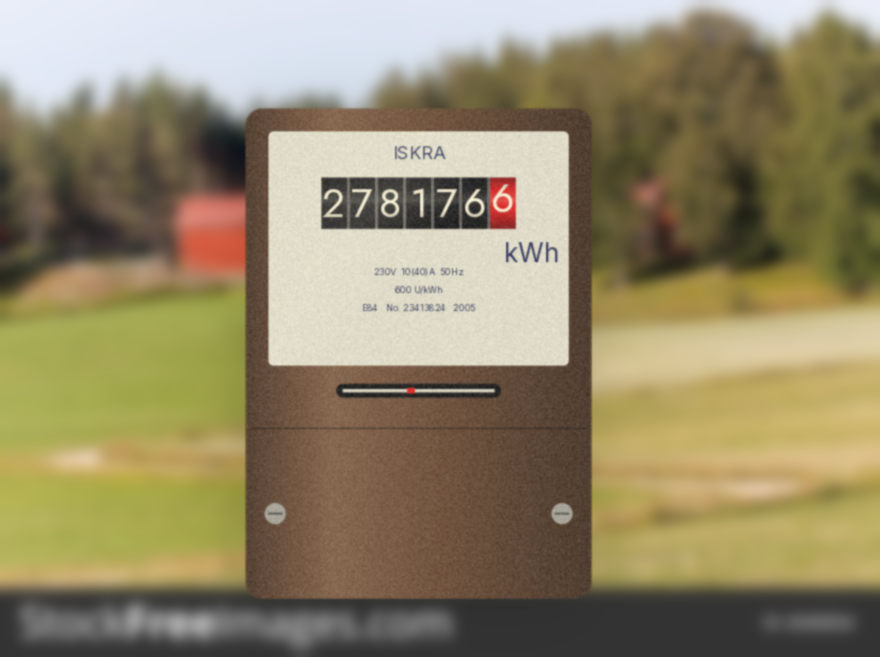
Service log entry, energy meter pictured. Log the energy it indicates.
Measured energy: 278176.6 kWh
